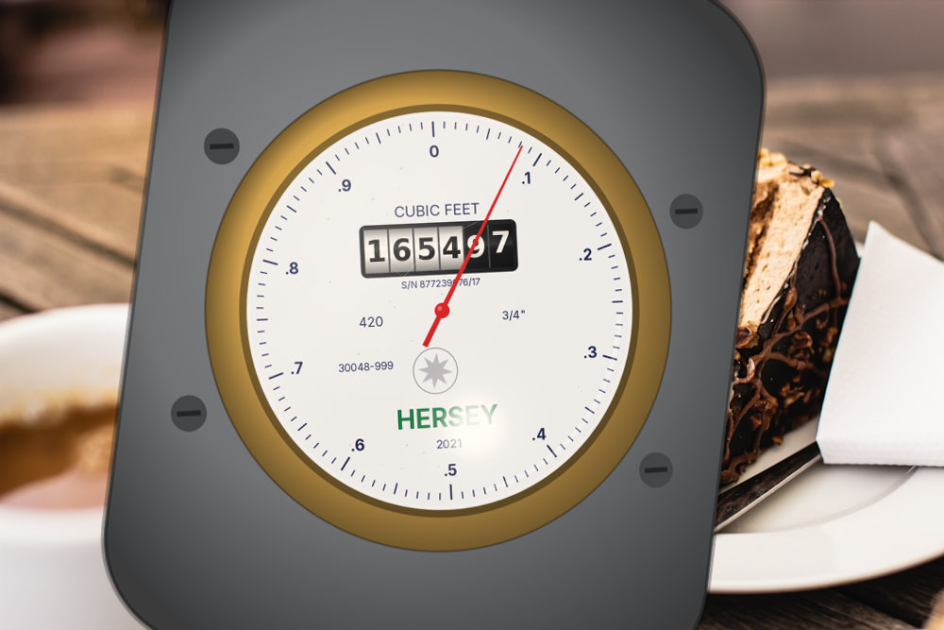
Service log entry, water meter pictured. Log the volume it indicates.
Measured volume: 165497.08 ft³
